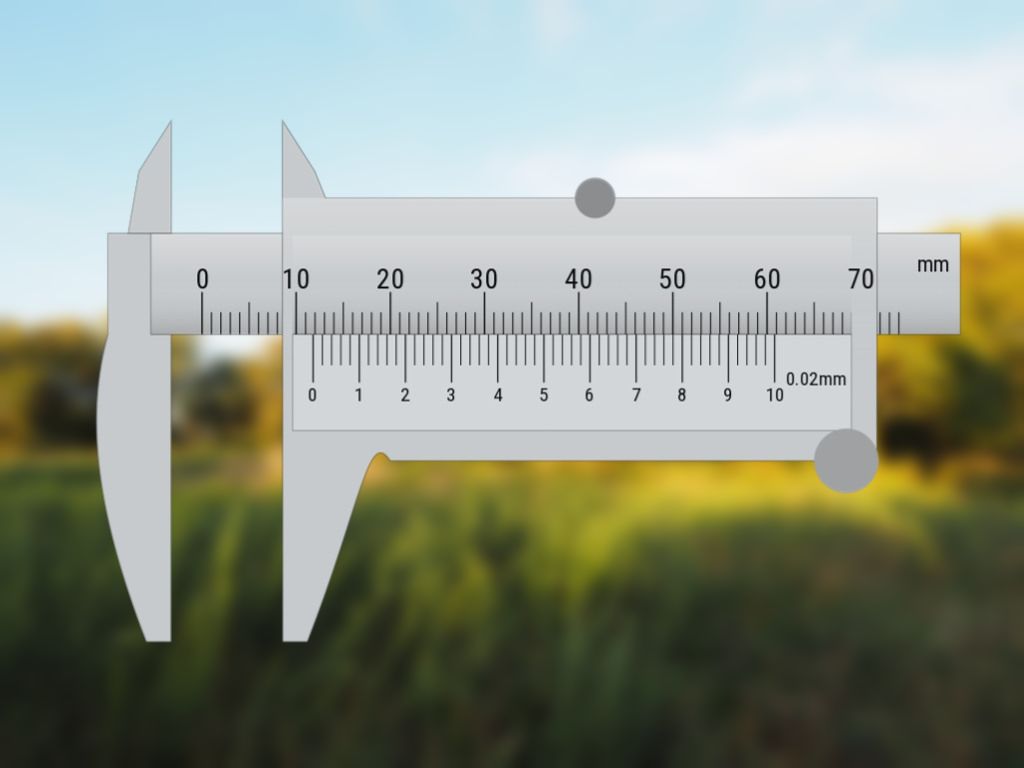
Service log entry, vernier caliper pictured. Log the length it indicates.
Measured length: 11.8 mm
